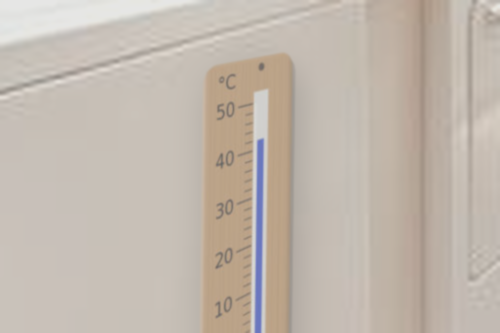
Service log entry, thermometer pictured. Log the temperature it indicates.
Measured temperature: 42 °C
